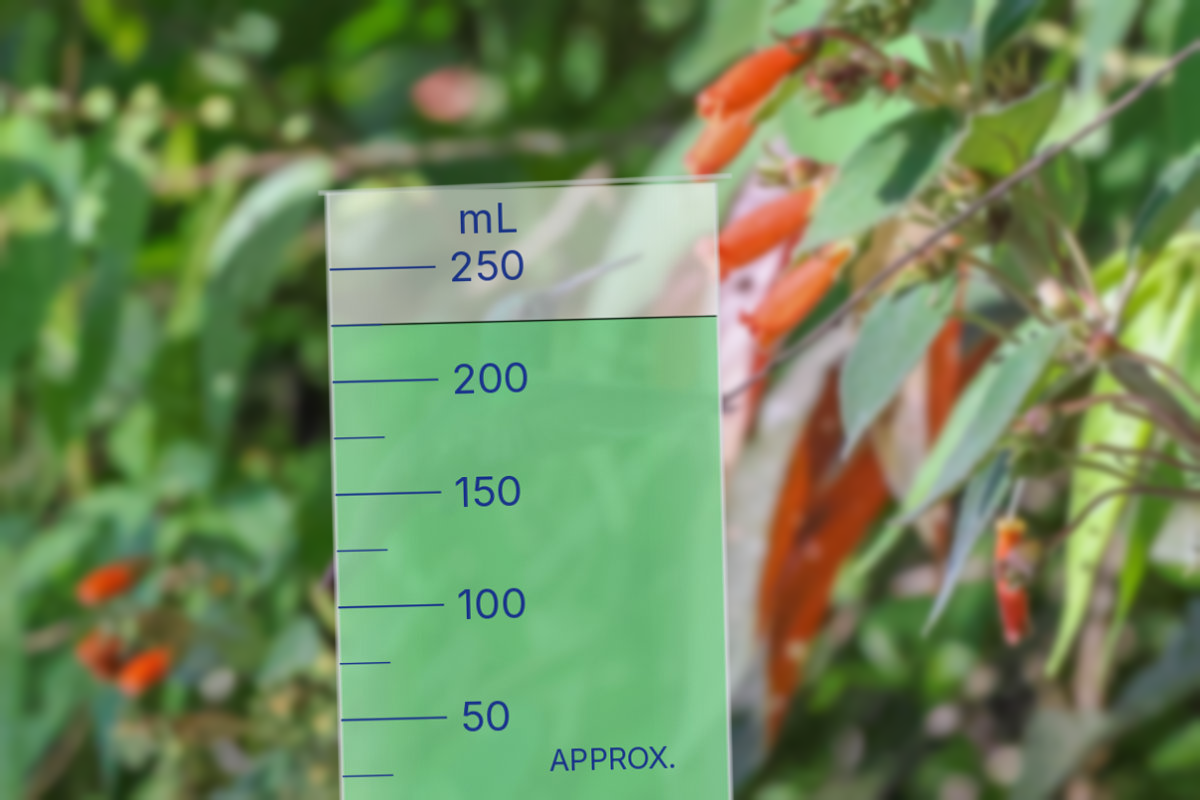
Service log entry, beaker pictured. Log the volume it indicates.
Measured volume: 225 mL
